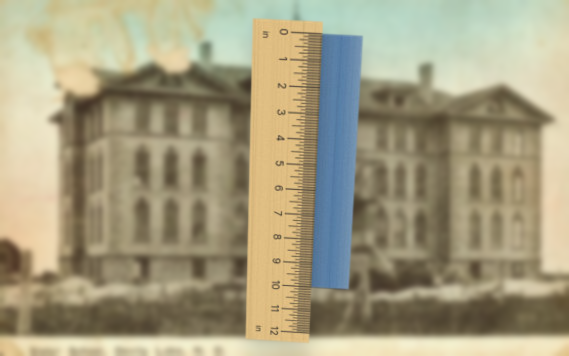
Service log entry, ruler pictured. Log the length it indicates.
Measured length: 10 in
